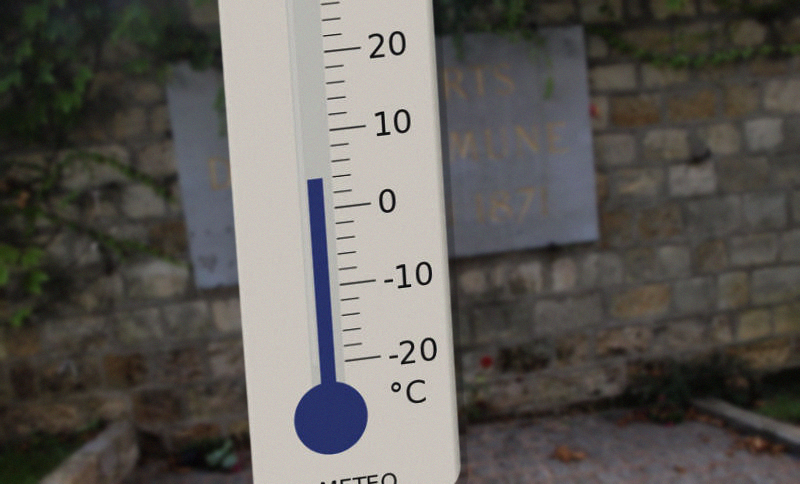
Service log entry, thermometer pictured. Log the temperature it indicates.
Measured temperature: 4 °C
